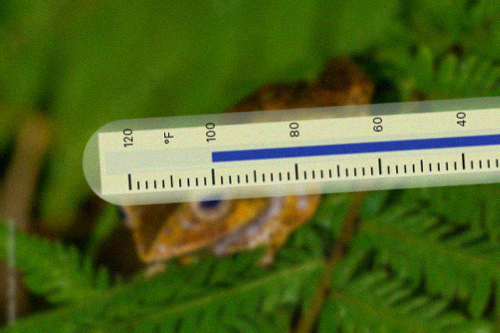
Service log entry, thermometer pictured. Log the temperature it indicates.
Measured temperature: 100 °F
